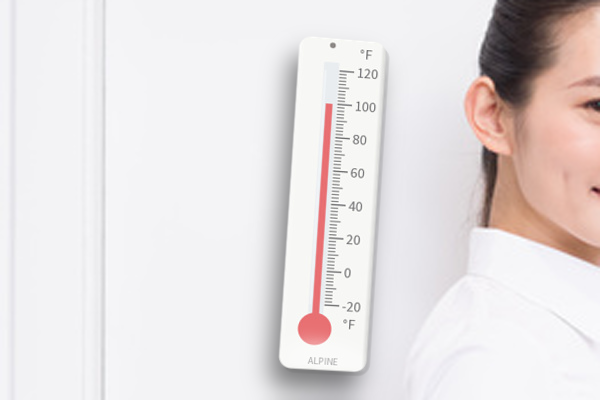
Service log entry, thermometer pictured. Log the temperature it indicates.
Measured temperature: 100 °F
